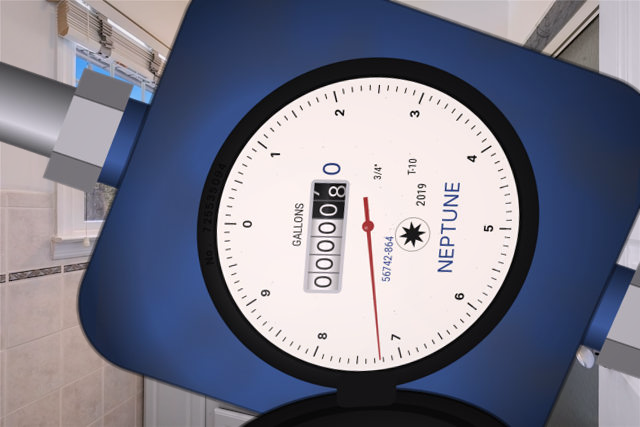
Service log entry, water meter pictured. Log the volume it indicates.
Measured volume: 77.2 gal
